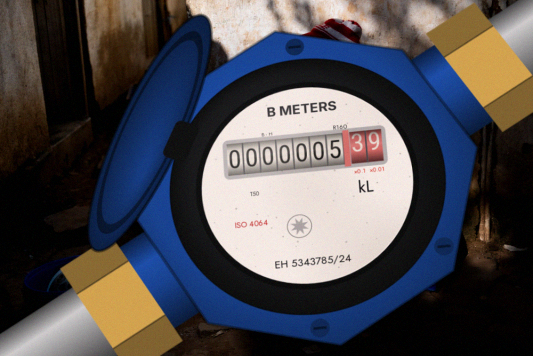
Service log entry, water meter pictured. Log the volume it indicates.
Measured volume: 5.39 kL
